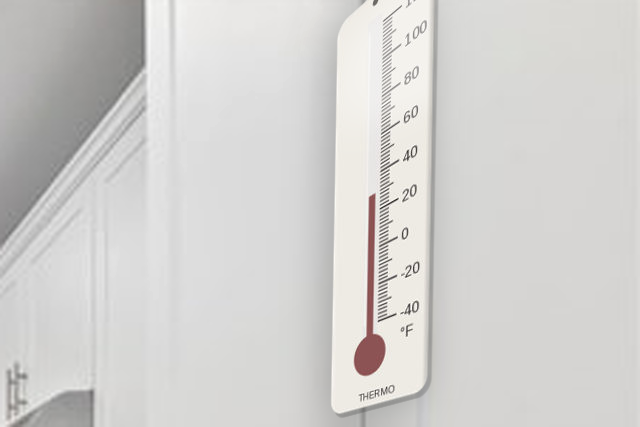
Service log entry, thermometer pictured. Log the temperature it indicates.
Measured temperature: 30 °F
